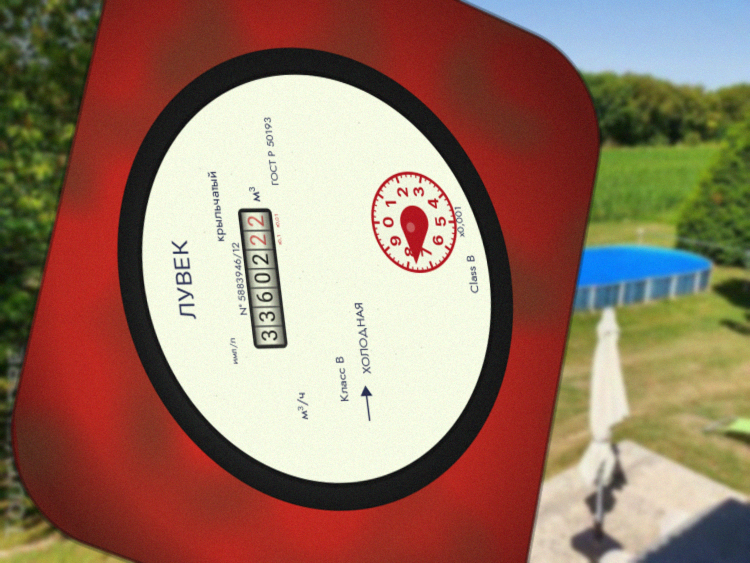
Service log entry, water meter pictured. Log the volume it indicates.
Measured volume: 33602.227 m³
